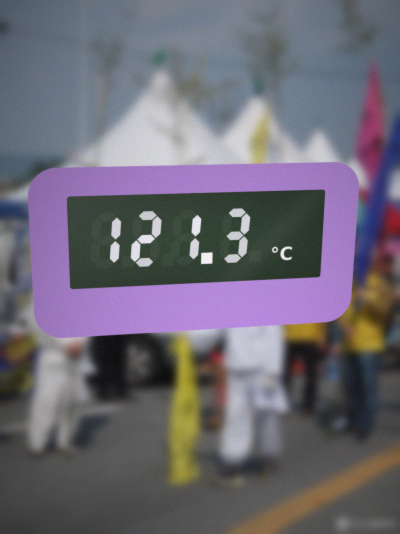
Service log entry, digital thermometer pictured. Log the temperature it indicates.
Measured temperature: 121.3 °C
